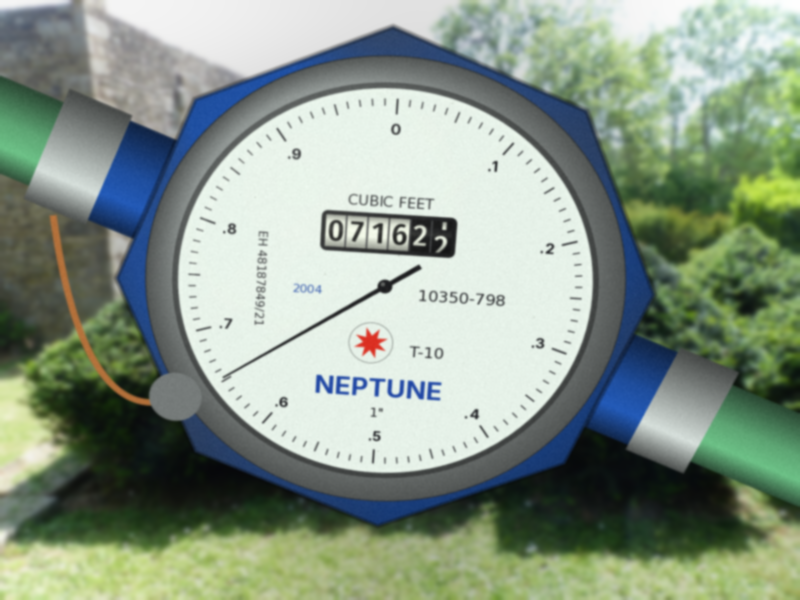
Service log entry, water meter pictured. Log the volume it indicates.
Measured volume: 71621.65 ft³
